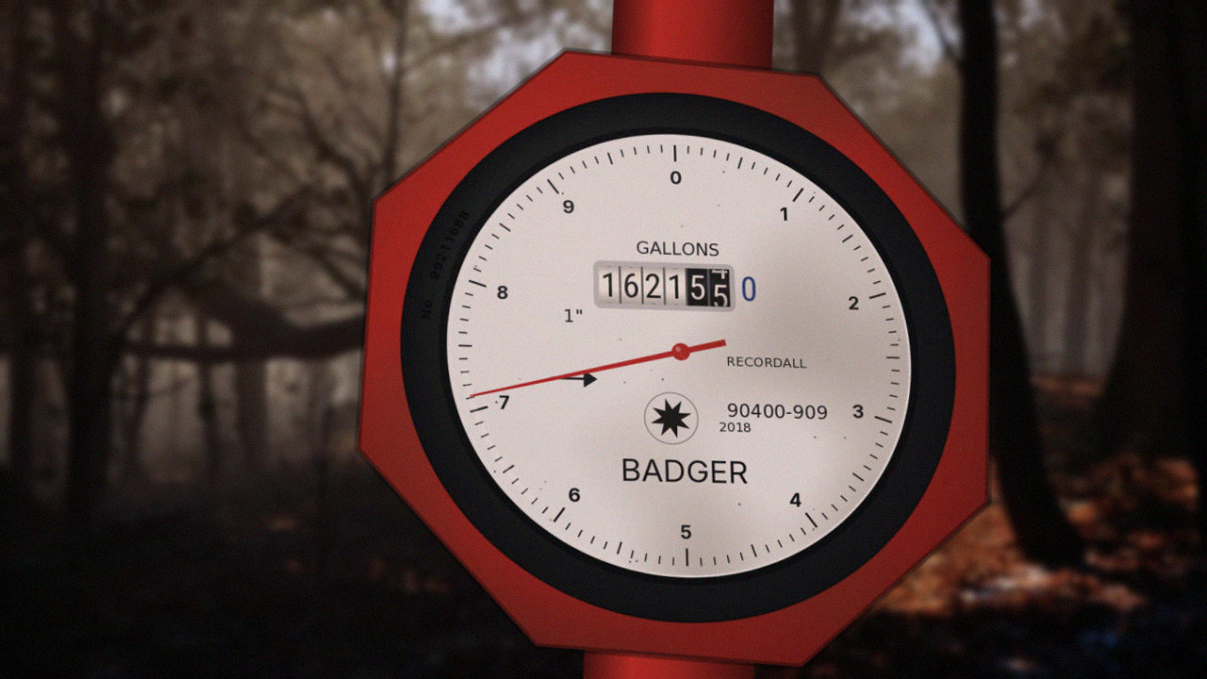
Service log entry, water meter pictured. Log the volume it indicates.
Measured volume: 1621547.1 gal
